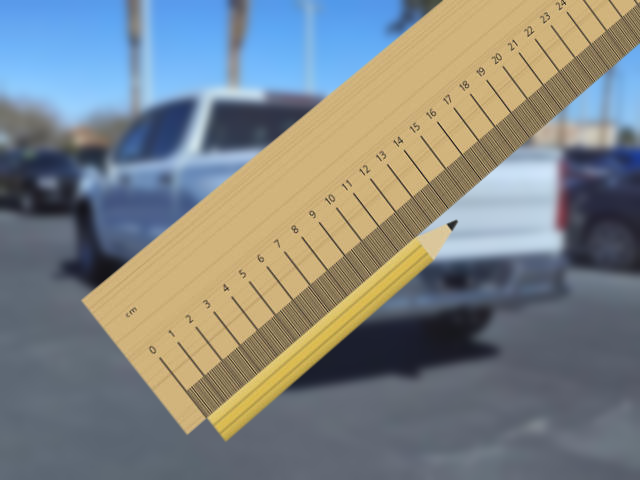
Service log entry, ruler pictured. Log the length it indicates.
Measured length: 14 cm
